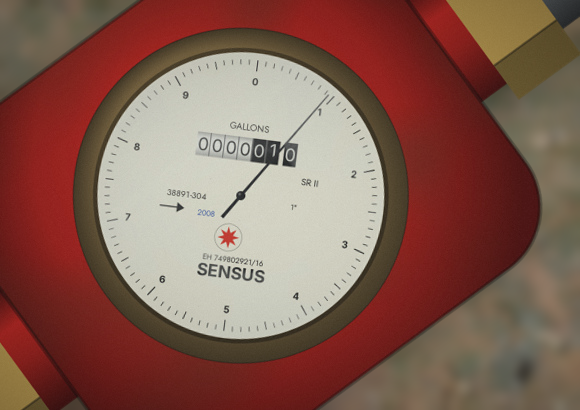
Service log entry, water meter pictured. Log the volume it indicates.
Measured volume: 10.9 gal
